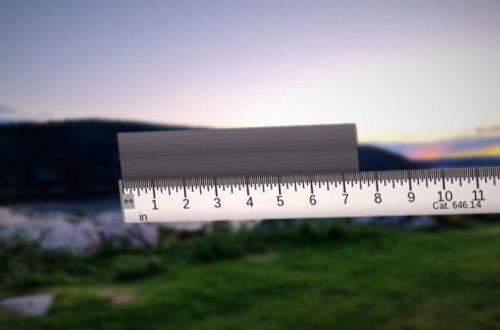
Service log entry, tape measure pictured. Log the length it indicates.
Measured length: 7.5 in
